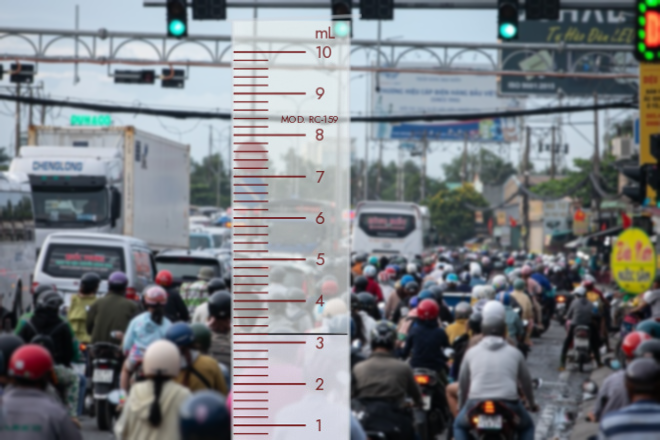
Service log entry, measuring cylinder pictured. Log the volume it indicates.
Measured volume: 3.2 mL
